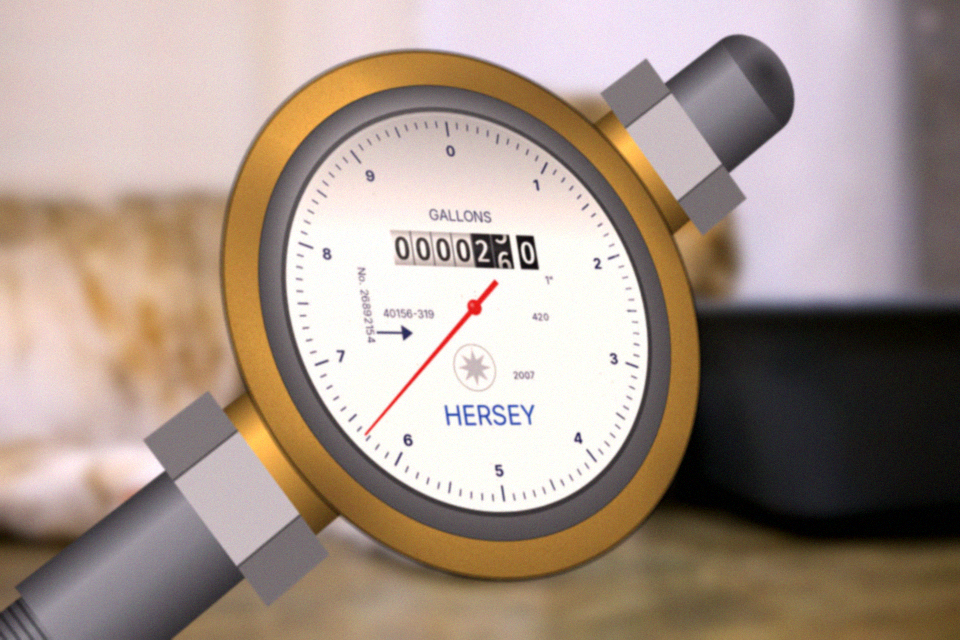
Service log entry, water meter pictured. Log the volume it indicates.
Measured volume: 256.3 gal
